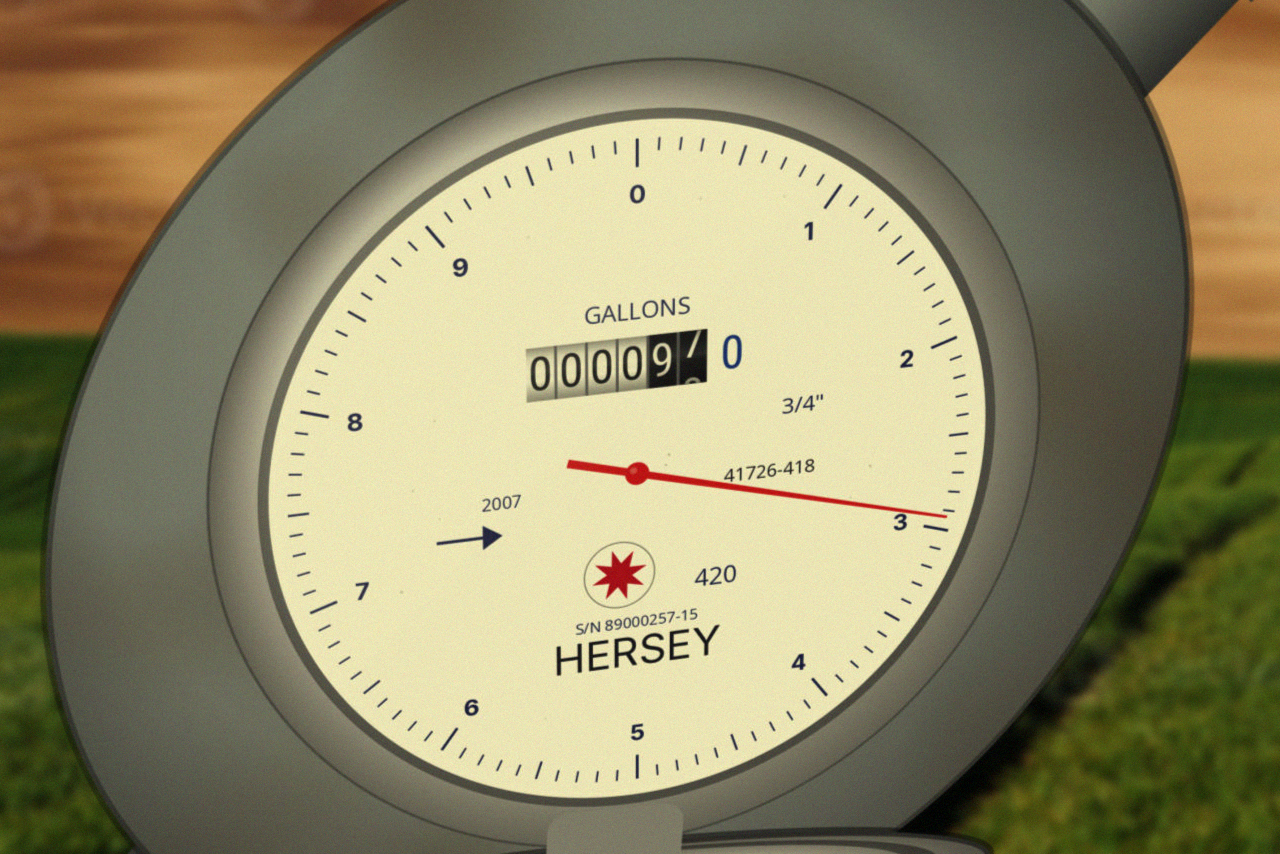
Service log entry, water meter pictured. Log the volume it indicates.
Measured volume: 972.9 gal
